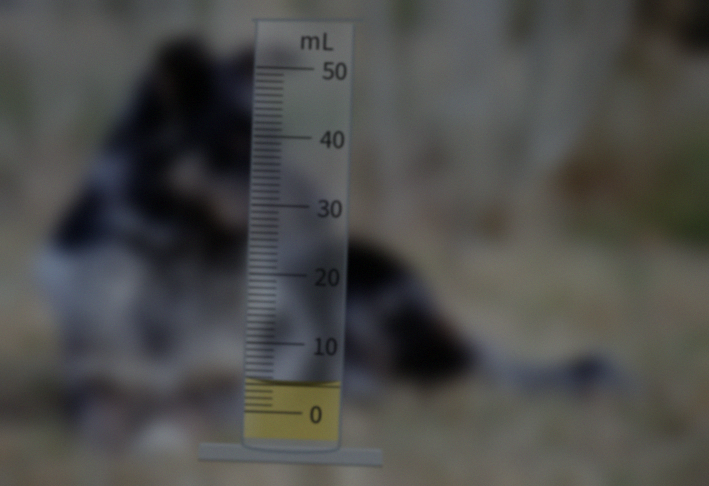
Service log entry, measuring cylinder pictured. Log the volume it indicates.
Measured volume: 4 mL
